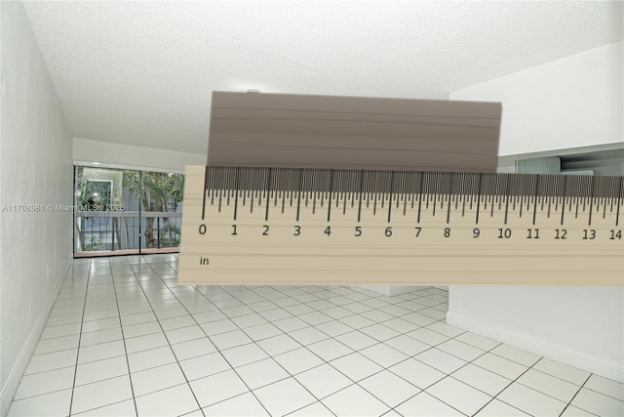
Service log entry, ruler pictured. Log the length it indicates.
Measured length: 9.5 in
